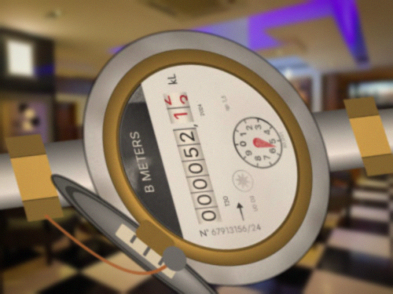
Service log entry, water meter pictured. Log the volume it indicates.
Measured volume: 52.125 kL
